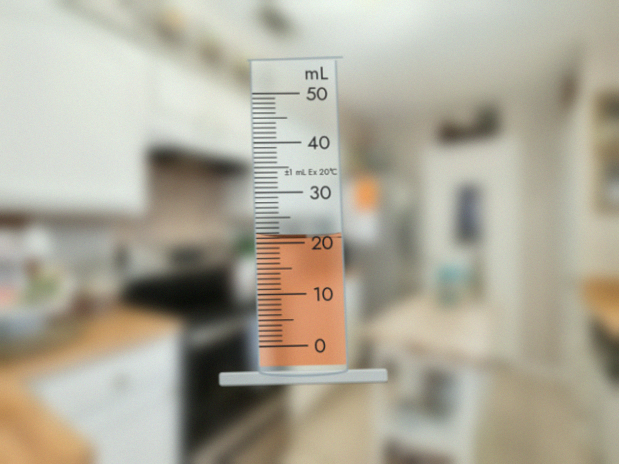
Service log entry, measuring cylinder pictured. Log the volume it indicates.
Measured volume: 21 mL
